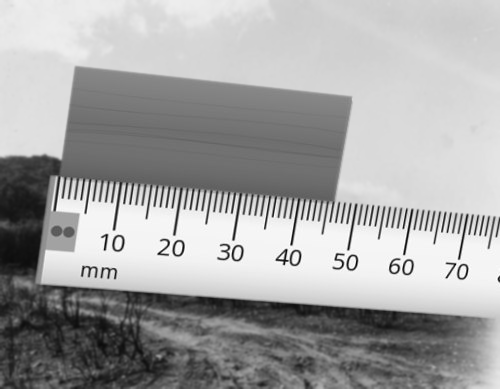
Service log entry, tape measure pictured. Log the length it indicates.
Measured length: 46 mm
